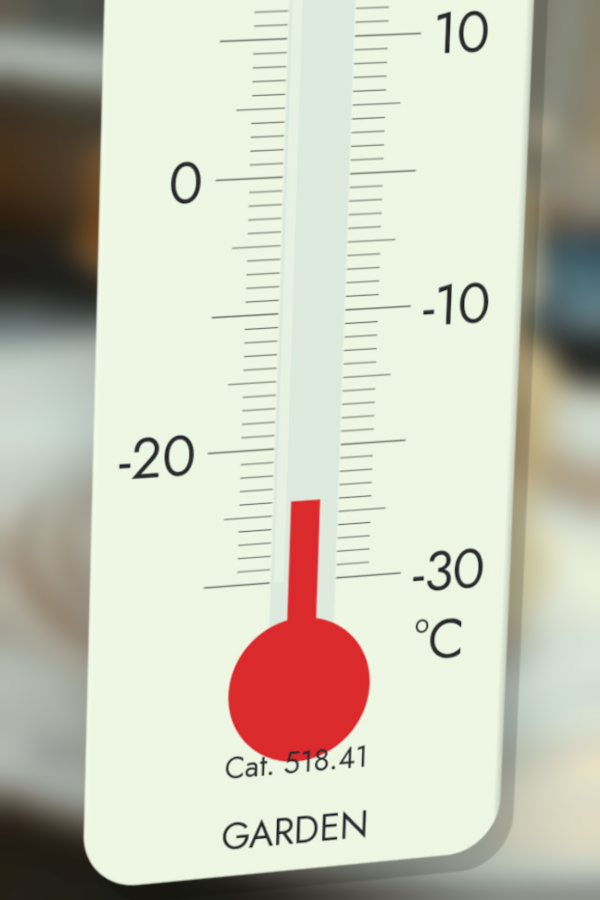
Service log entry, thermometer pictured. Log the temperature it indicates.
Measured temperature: -24 °C
